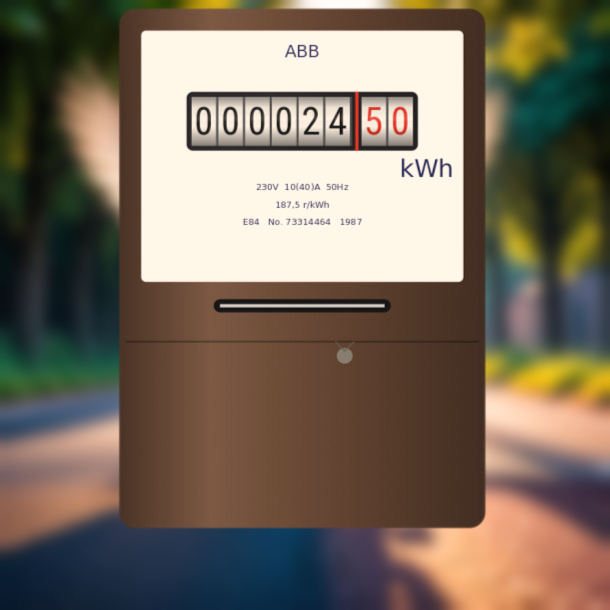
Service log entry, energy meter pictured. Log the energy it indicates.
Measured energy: 24.50 kWh
